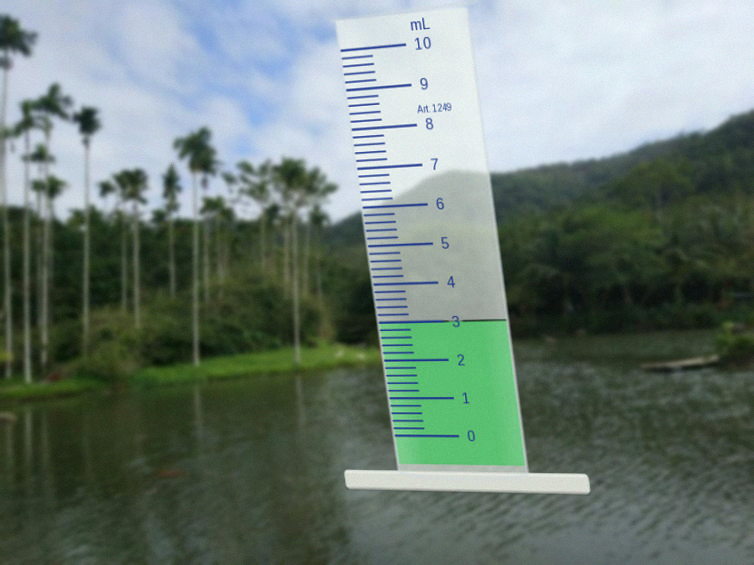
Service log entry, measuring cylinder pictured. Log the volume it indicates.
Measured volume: 3 mL
